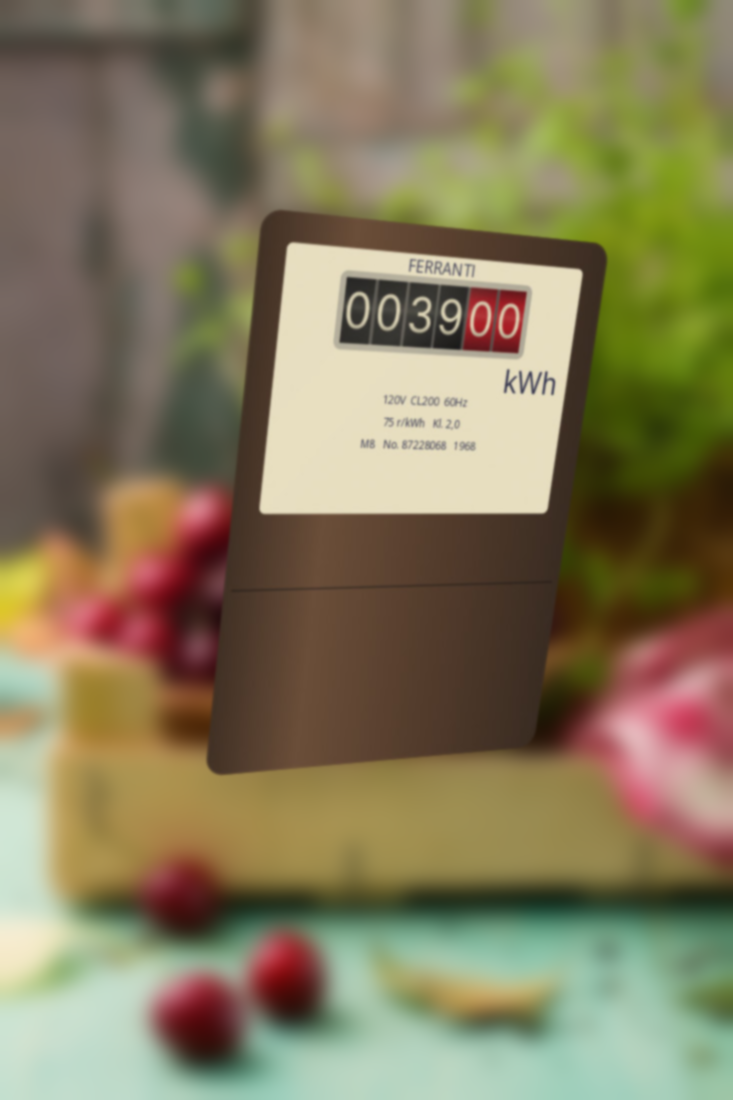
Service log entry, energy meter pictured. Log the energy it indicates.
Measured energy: 39.00 kWh
